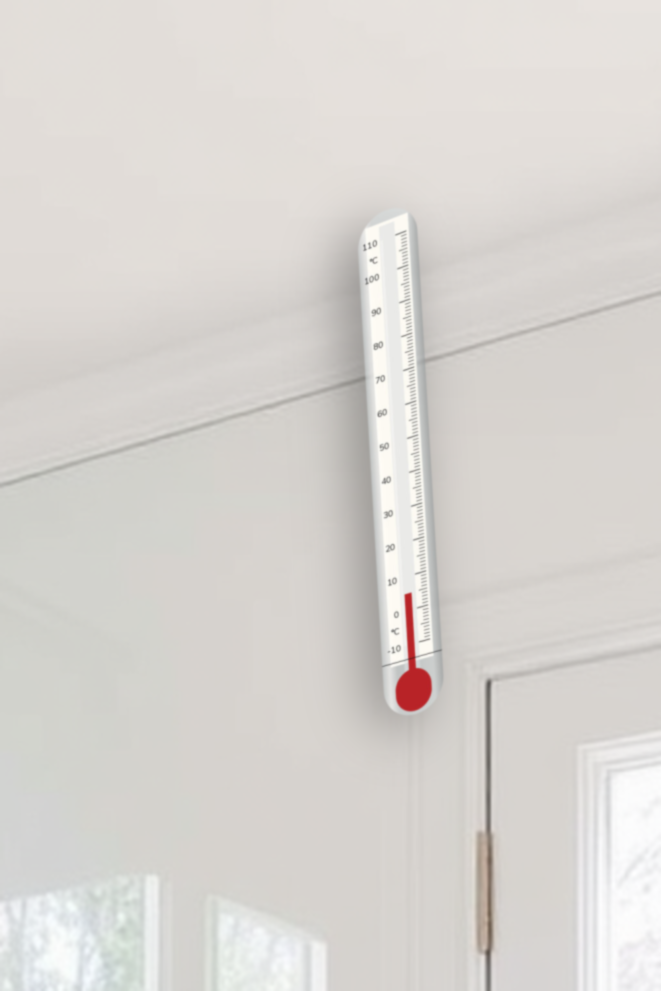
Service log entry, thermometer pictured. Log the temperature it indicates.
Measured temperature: 5 °C
